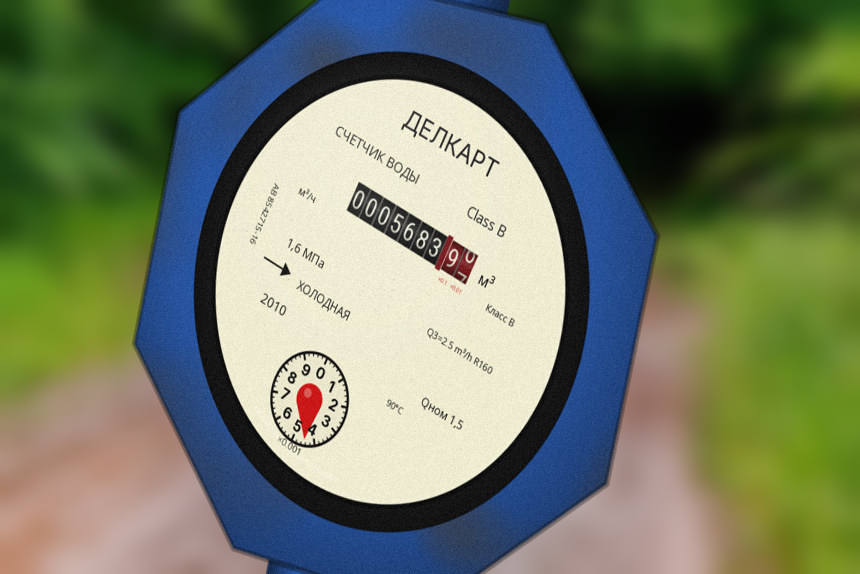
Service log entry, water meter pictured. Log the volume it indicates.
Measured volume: 5683.964 m³
